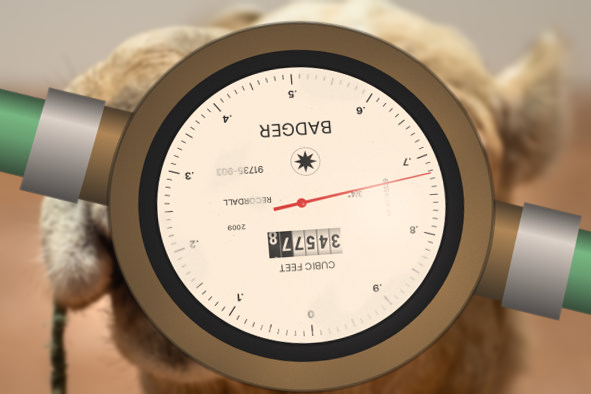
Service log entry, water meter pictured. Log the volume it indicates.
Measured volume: 345777.72 ft³
